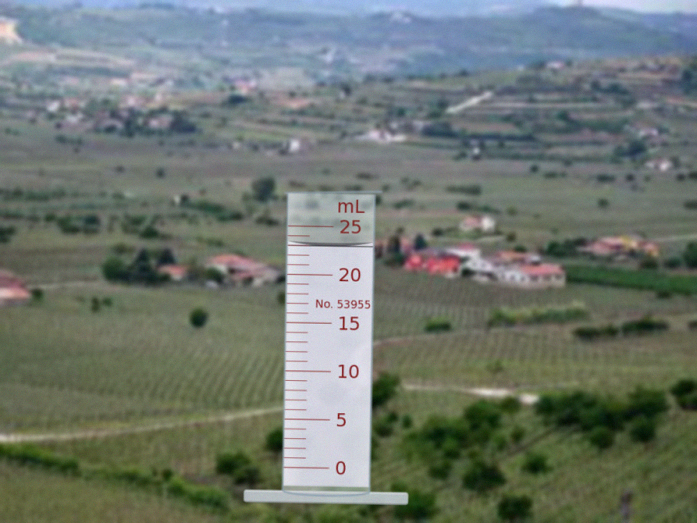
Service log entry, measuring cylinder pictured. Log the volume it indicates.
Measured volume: 23 mL
